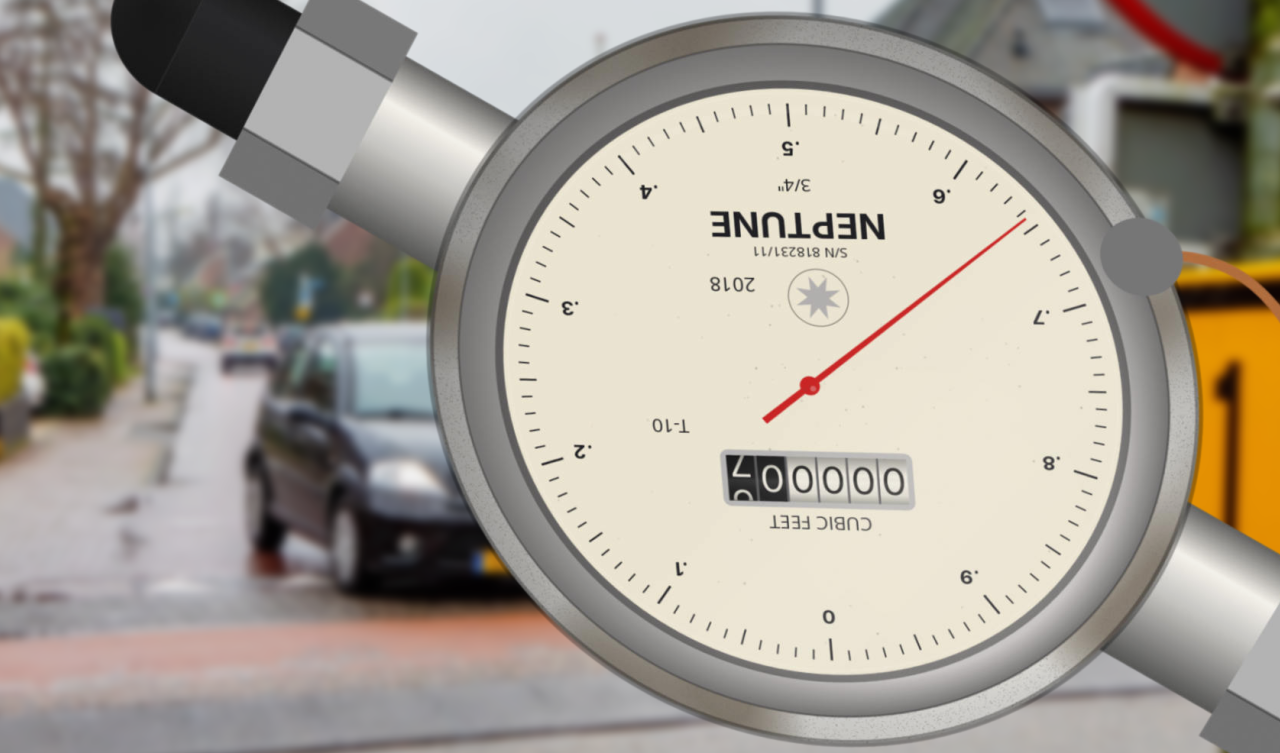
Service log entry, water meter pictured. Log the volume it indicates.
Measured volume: 6.64 ft³
